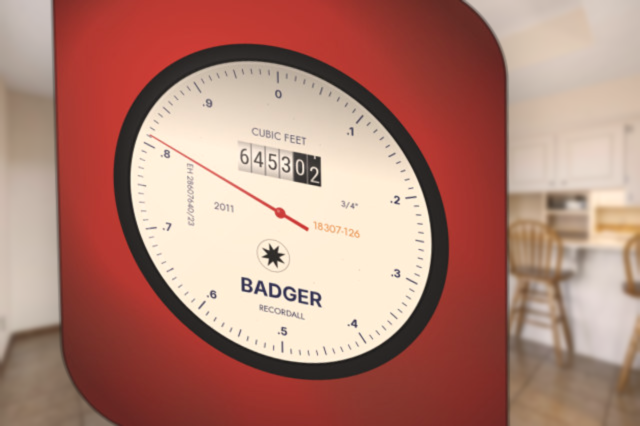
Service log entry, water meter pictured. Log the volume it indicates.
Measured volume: 645301.81 ft³
